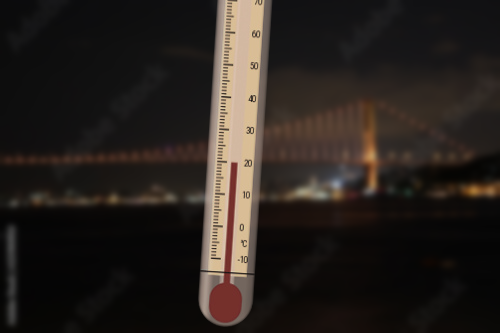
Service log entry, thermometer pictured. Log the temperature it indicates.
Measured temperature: 20 °C
